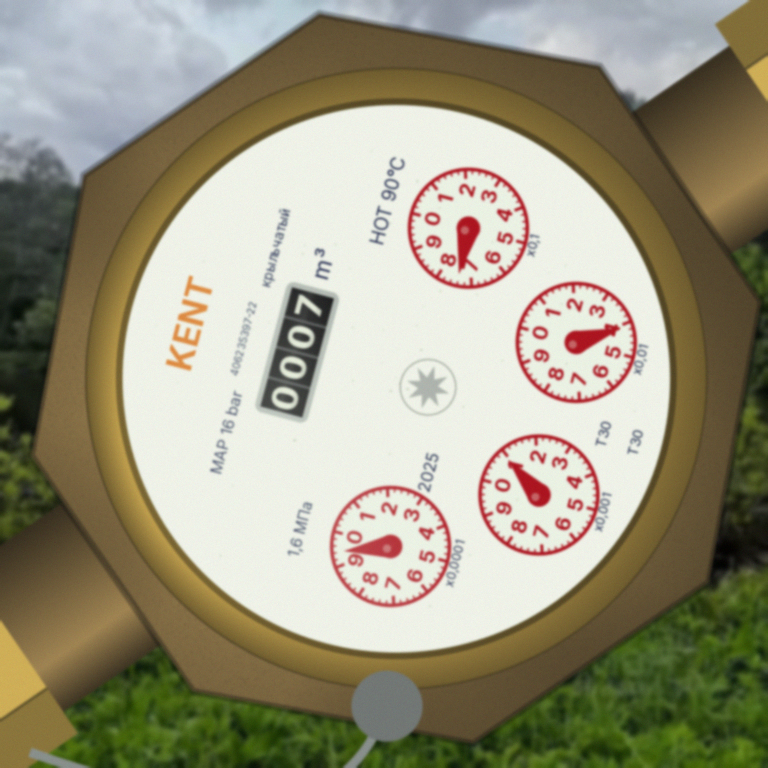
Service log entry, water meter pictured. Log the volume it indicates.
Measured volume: 7.7409 m³
